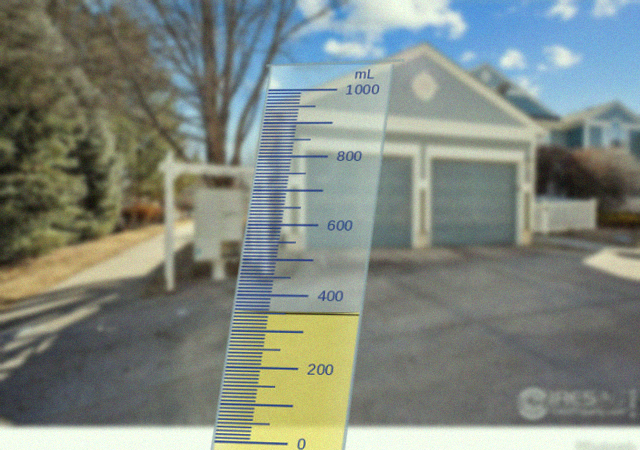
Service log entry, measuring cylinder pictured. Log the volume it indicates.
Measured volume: 350 mL
